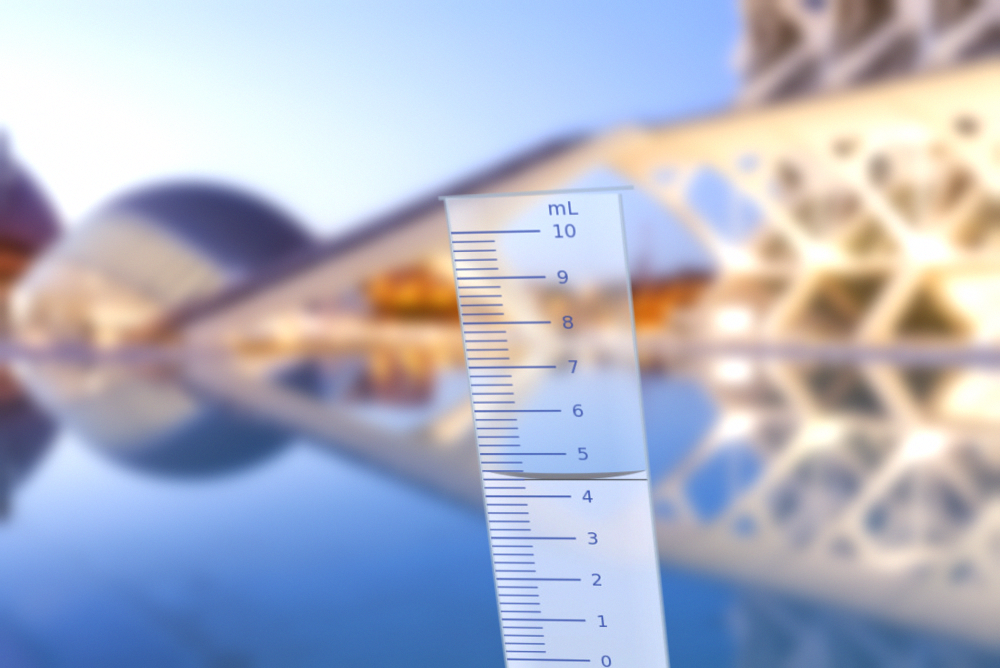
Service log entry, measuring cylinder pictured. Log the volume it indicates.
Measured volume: 4.4 mL
